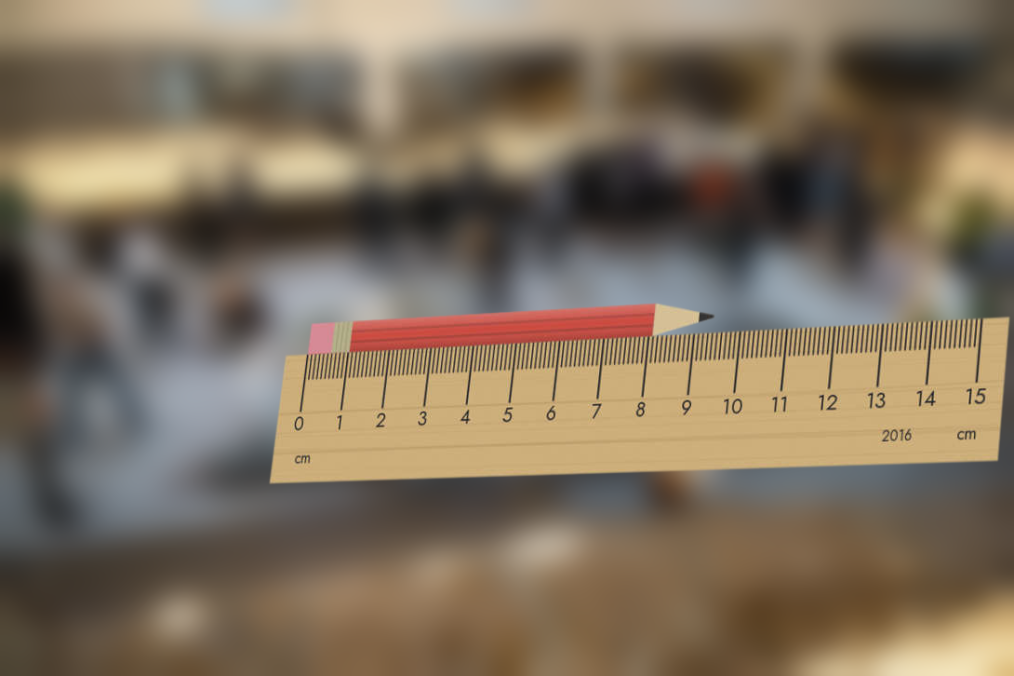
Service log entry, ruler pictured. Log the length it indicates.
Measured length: 9.4 cm
